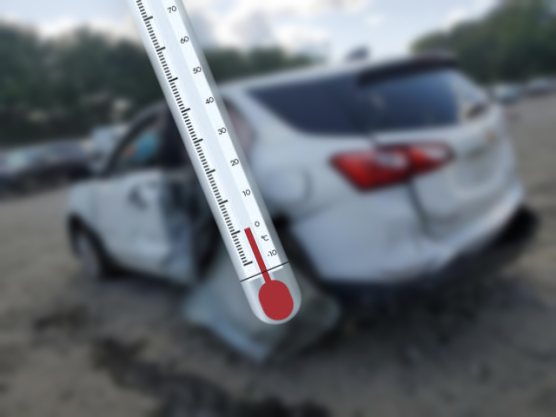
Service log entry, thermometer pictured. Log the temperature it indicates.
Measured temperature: 0 °C
